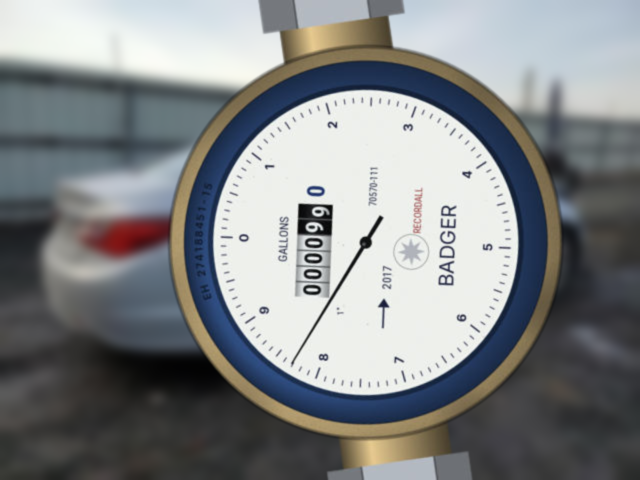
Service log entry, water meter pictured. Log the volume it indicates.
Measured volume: 988.3 gal
